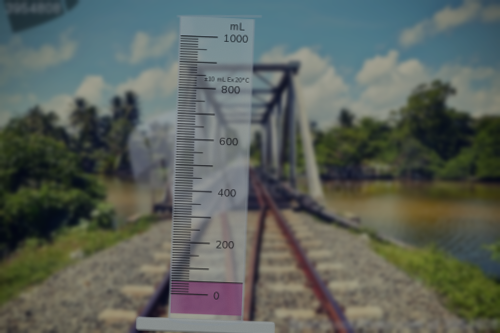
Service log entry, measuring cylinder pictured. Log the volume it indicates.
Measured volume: 50 mL
